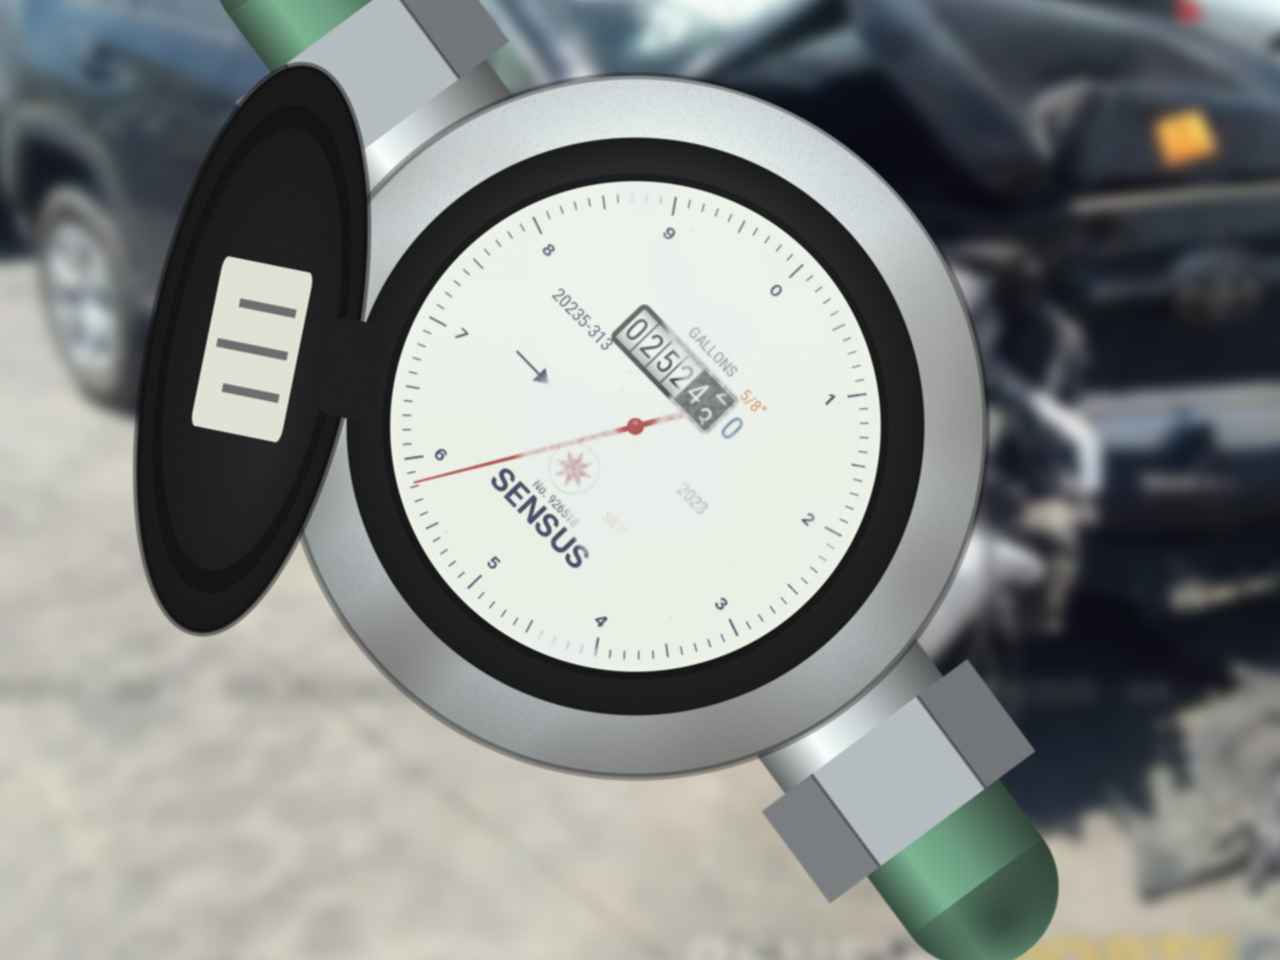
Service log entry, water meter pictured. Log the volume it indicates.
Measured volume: 252425.8 gal
